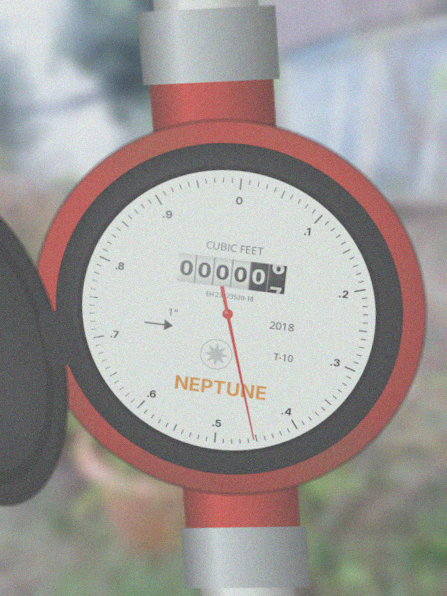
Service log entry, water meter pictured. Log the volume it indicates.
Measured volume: 6.45 ft³
